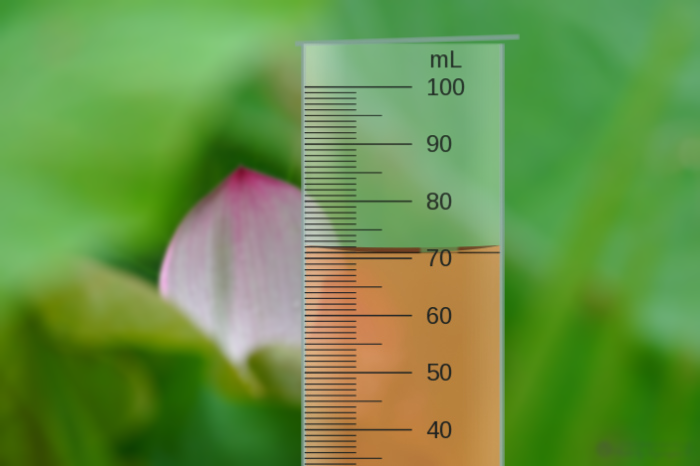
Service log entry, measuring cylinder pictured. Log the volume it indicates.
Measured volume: 71 mL
